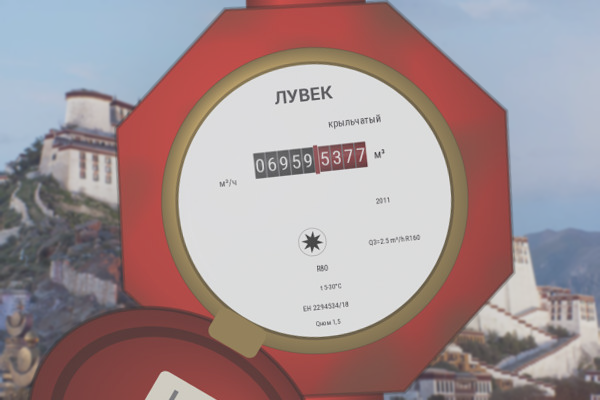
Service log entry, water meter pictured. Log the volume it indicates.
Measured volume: 6959.5377 m³
